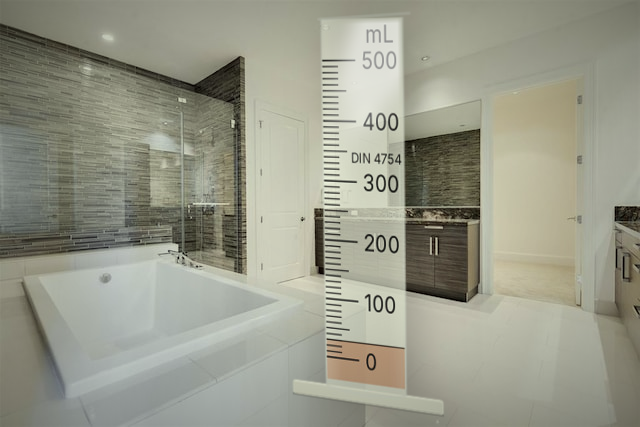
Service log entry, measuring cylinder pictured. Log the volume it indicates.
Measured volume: 30 mL
